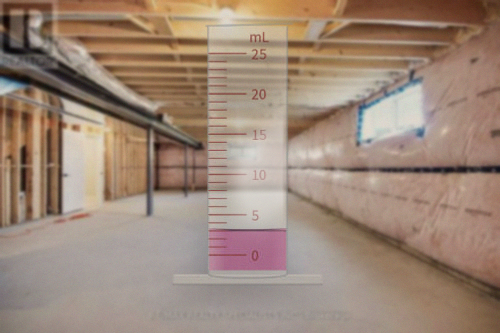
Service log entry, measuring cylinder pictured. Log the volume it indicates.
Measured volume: 3 mL
